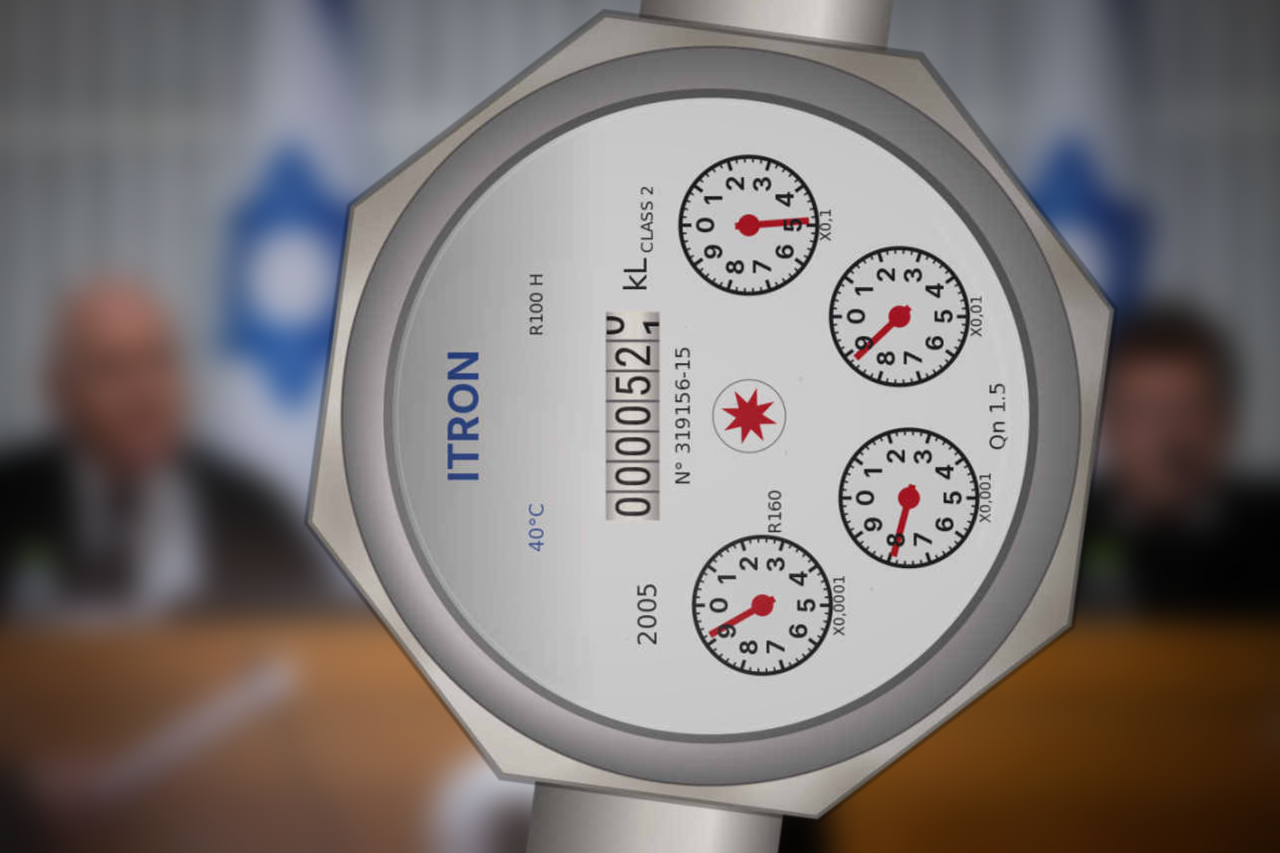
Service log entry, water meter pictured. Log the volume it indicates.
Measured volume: 520.4879 kL
